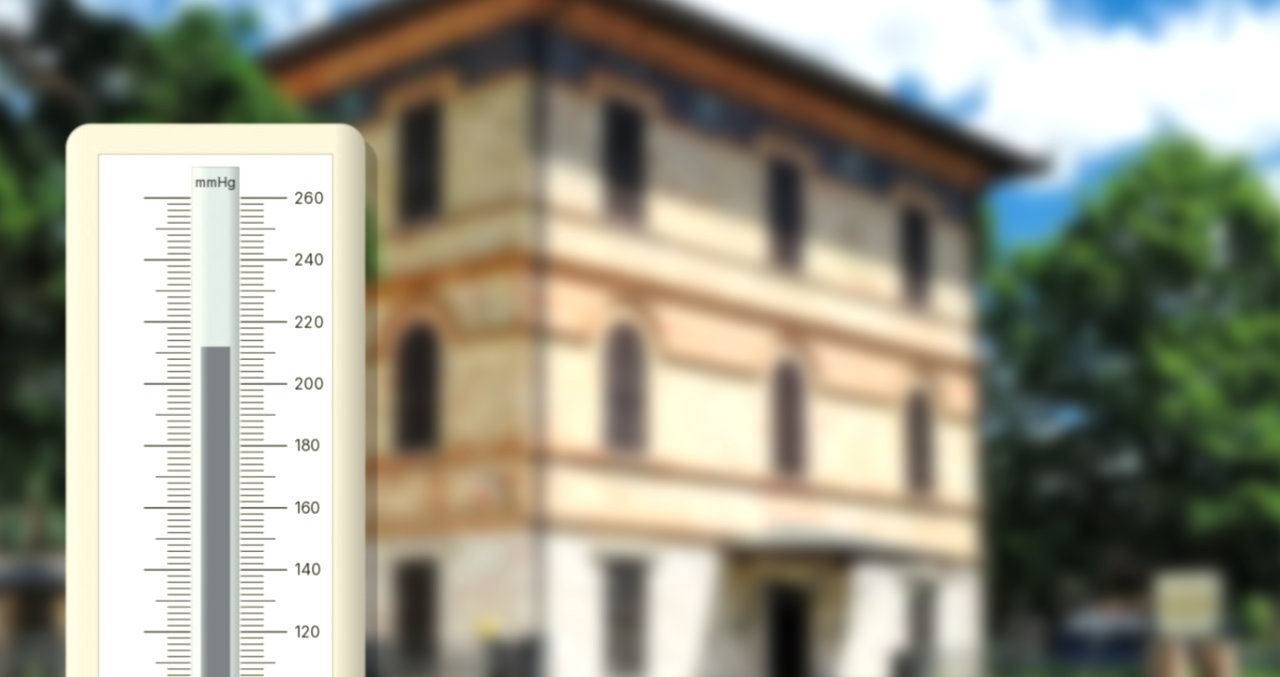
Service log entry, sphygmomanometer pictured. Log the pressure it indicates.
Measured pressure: 212 mmHg
